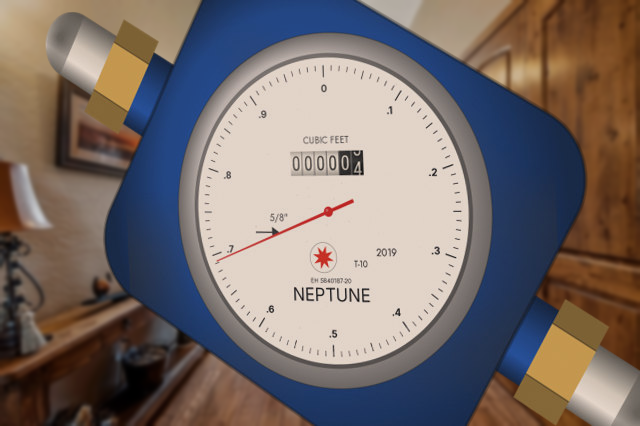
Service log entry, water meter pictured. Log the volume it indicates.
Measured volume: 3.69 ft³
